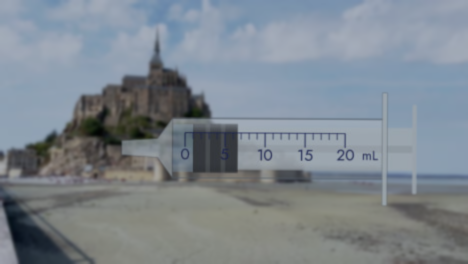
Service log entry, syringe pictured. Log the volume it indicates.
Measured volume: 1 mL
